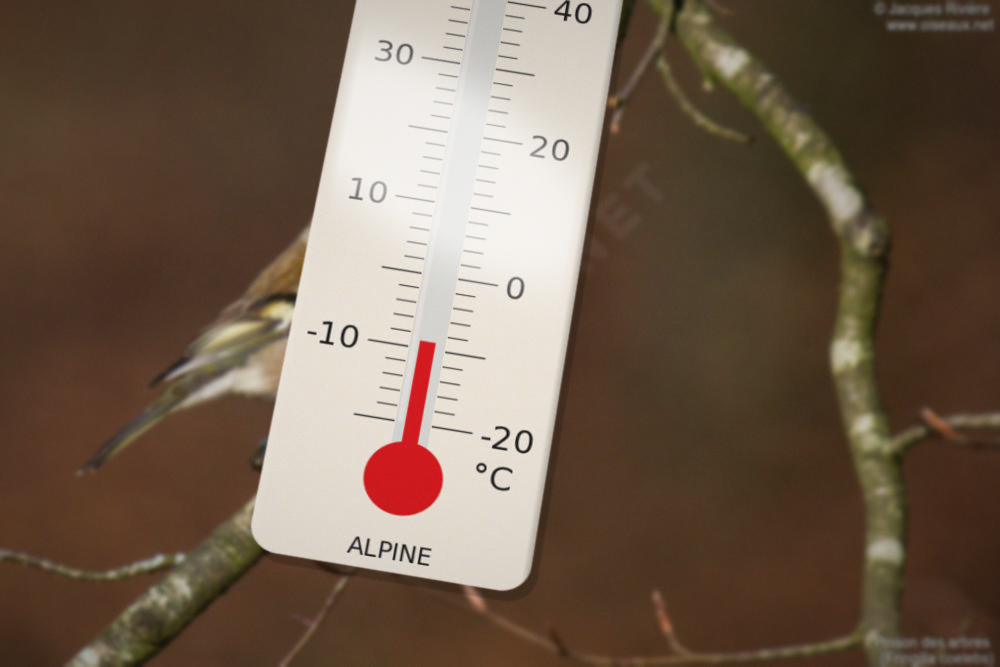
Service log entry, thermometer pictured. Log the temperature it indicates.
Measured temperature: -9 °C
